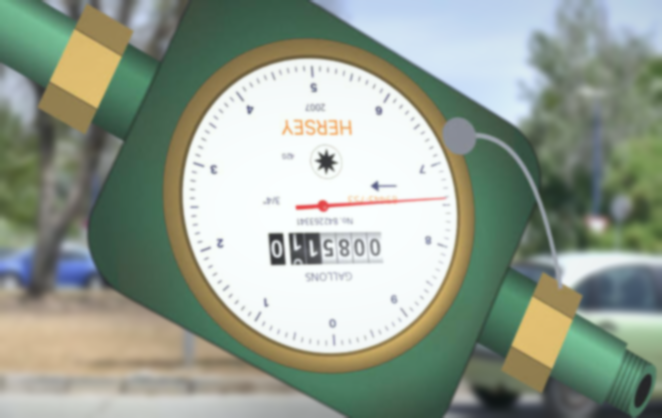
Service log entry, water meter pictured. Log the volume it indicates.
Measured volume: 85107.4 gal
